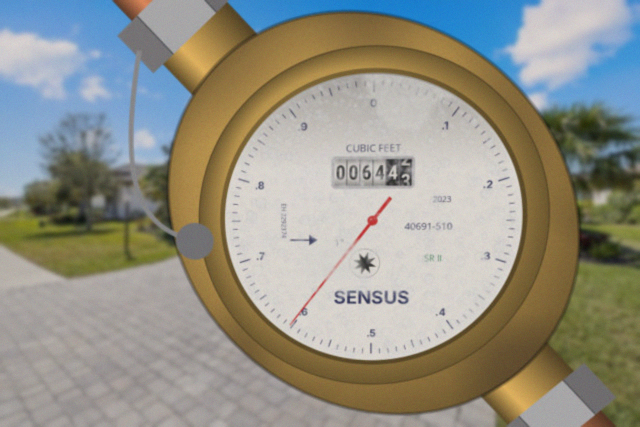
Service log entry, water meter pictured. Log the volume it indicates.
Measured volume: 6442.60 ft³
